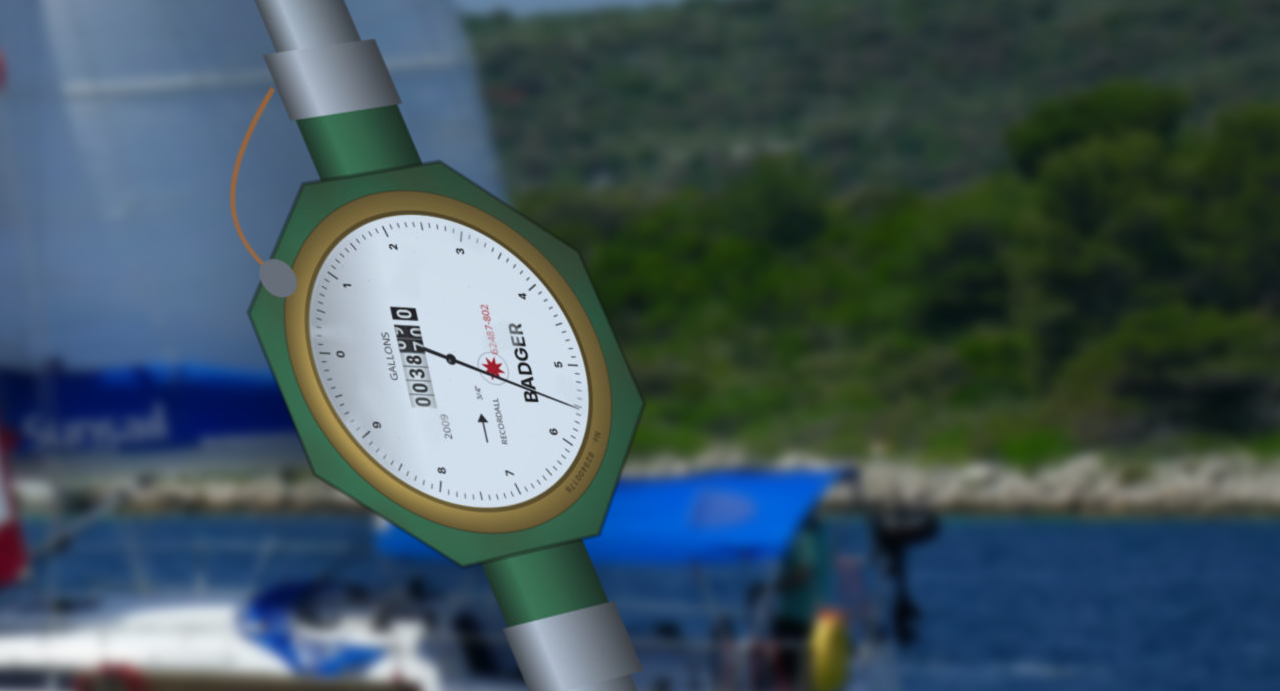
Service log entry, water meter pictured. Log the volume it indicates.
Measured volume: 38695.5 gal
